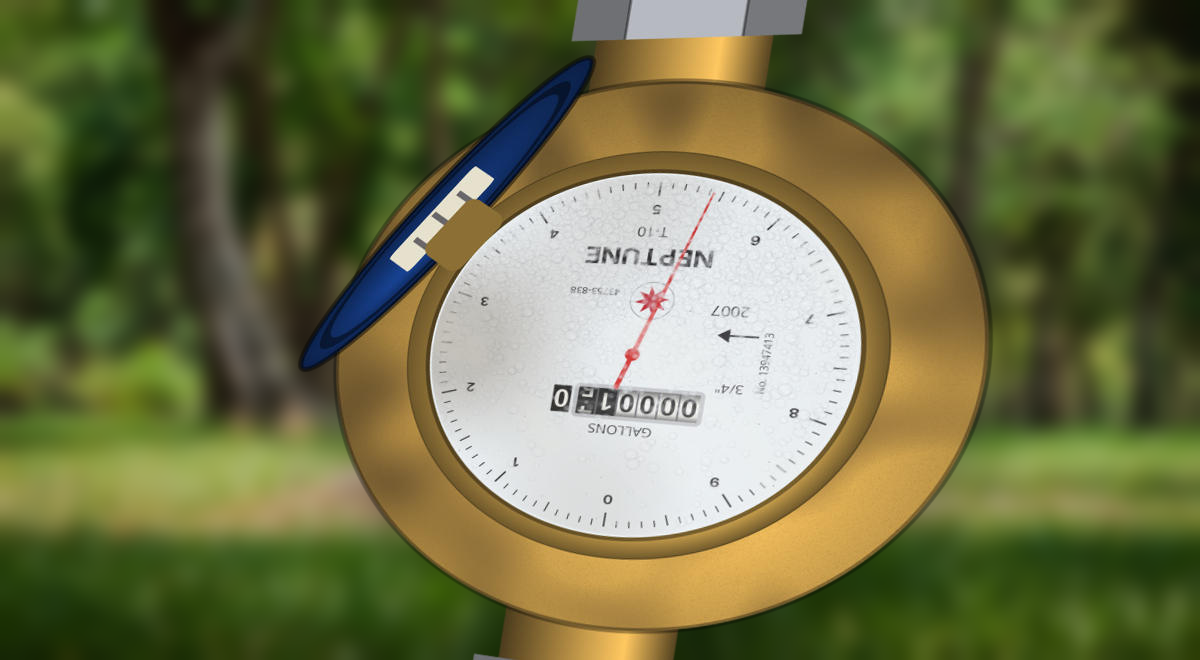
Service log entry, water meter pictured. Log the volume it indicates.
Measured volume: 145.4 gal
